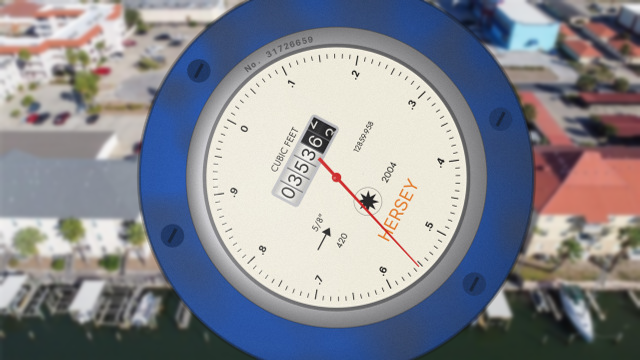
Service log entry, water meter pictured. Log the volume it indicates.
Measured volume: 35362.55 ft³
